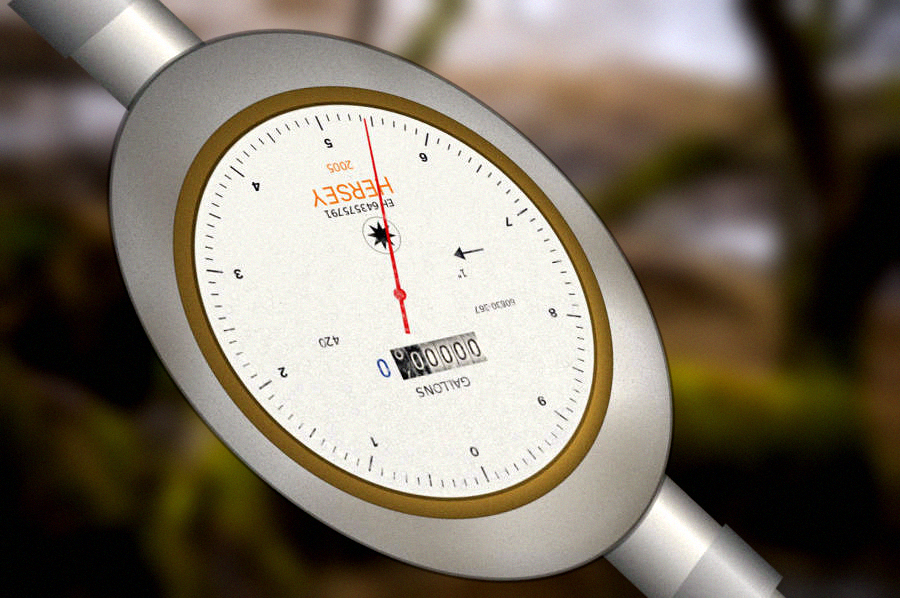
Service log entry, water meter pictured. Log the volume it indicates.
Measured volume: 75.4 gal
